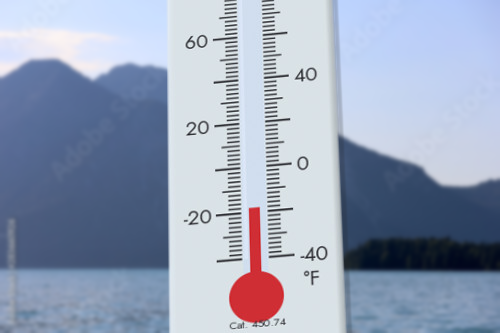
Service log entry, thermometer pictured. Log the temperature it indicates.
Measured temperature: -18 °F
